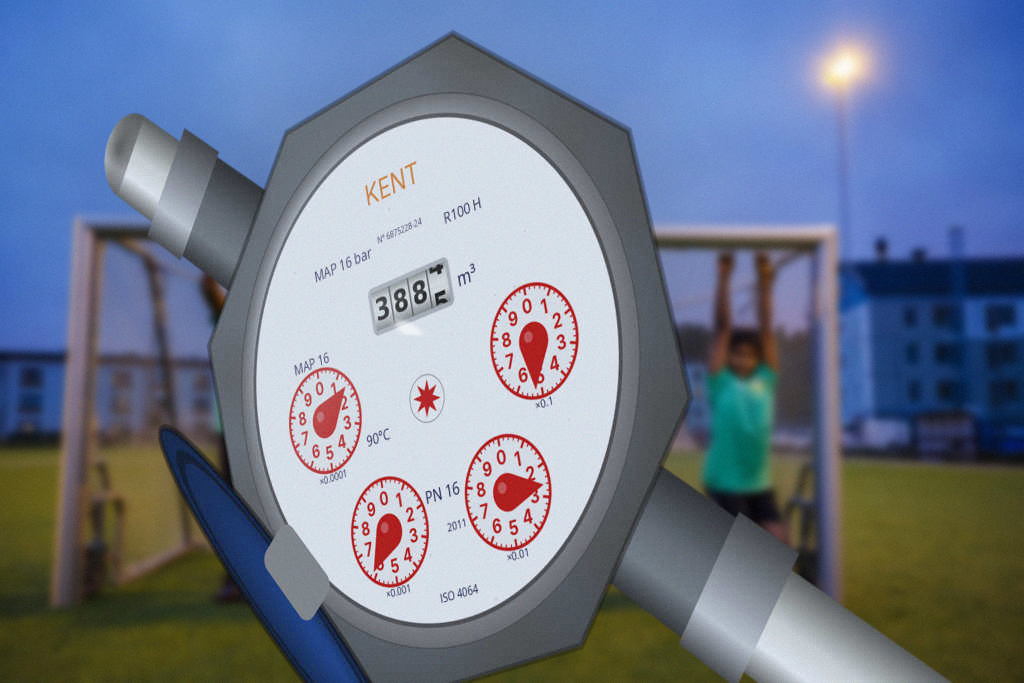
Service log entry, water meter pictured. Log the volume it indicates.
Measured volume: 3884.5261 m³
